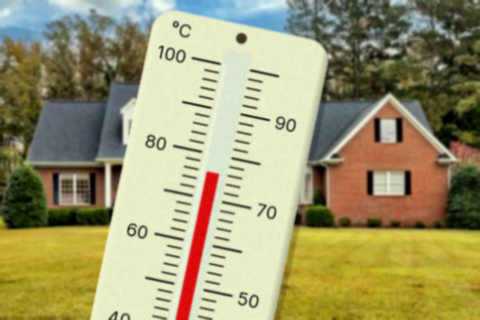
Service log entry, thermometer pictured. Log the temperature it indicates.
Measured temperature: 76 °C
